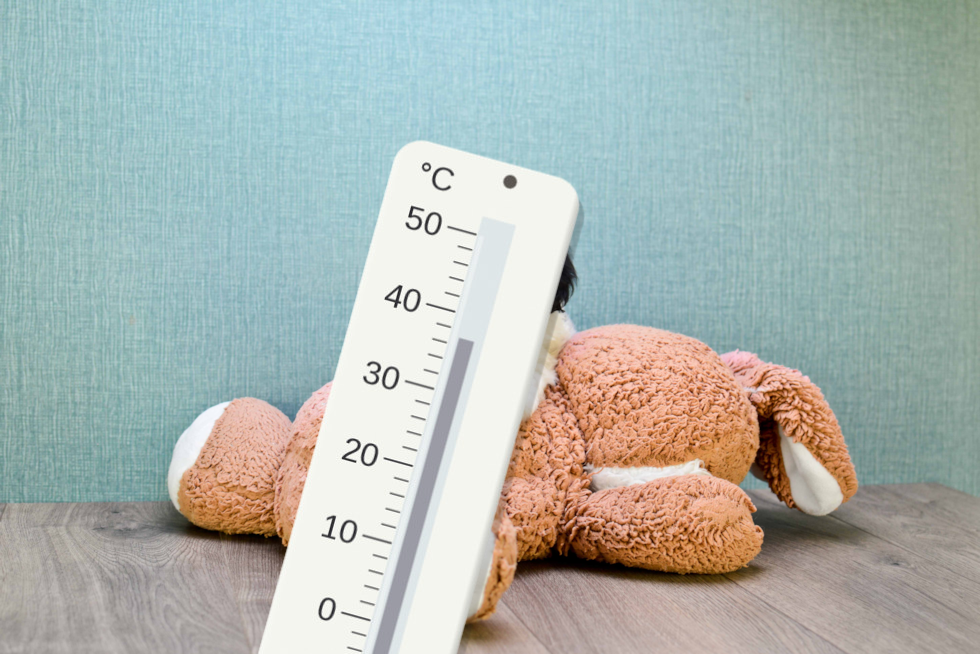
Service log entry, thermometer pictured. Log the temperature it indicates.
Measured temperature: 37 °C
